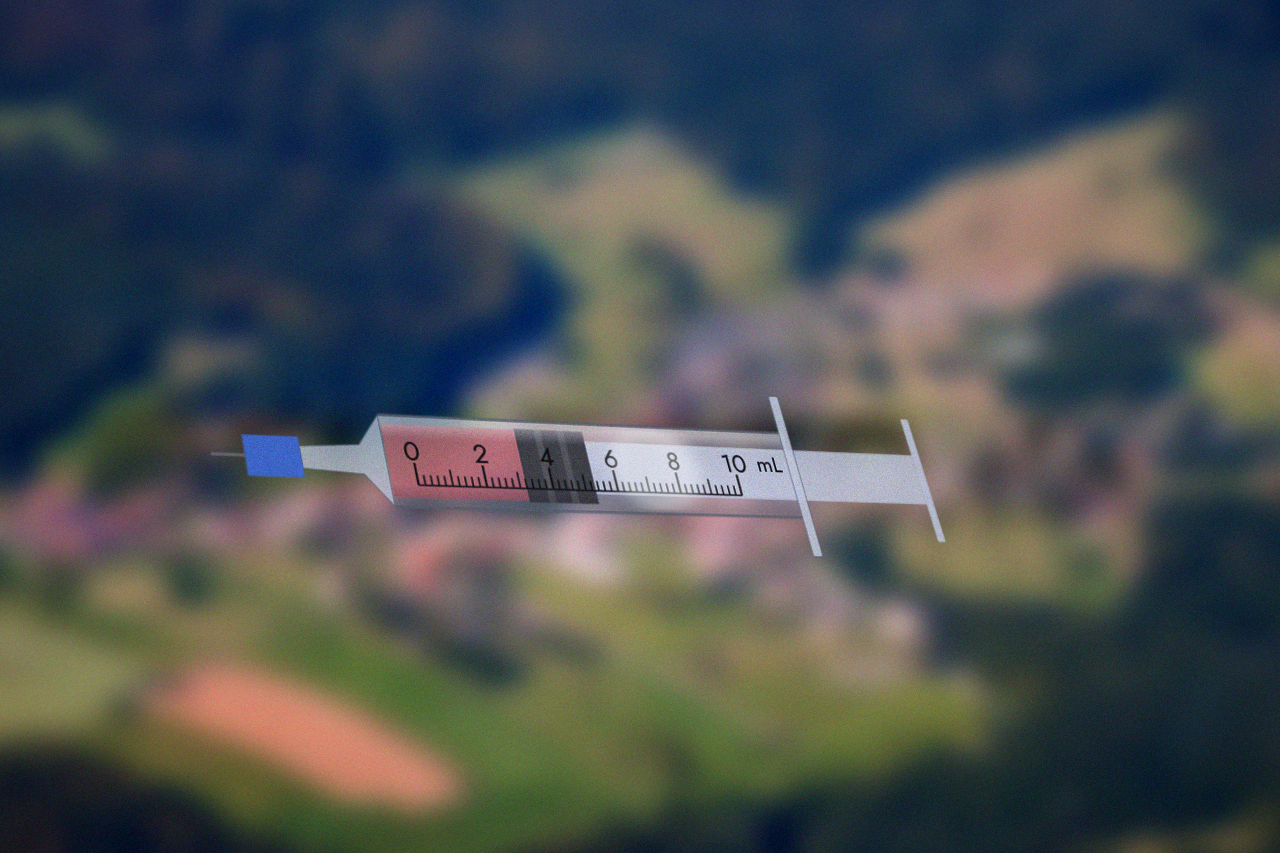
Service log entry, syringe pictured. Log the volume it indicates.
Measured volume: 3.2 mL
